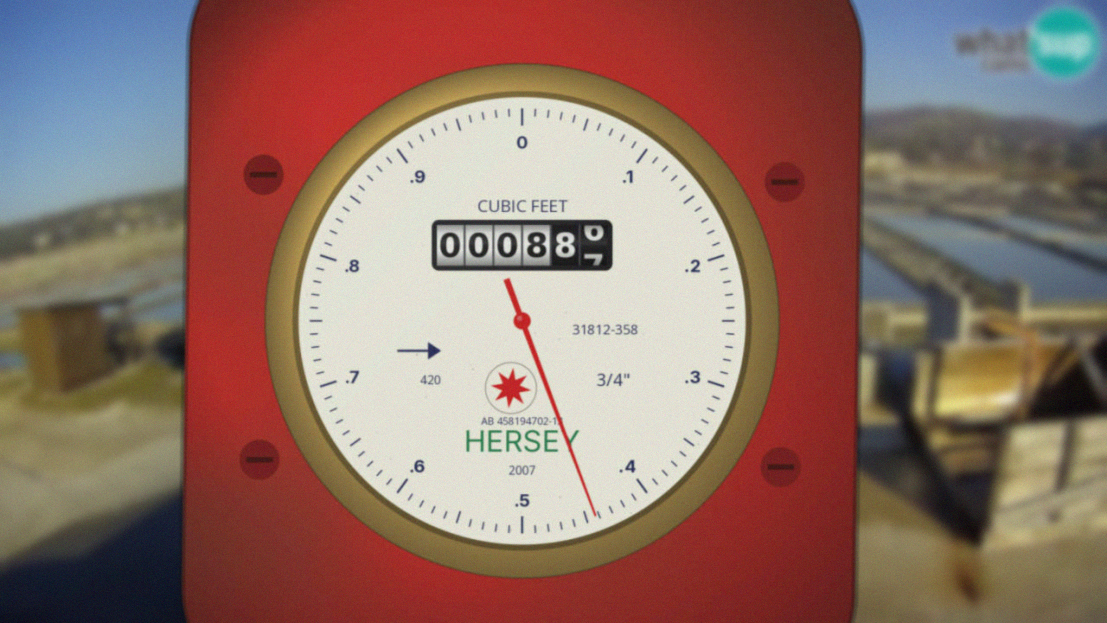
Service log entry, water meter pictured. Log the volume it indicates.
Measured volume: 886.44 ft³
